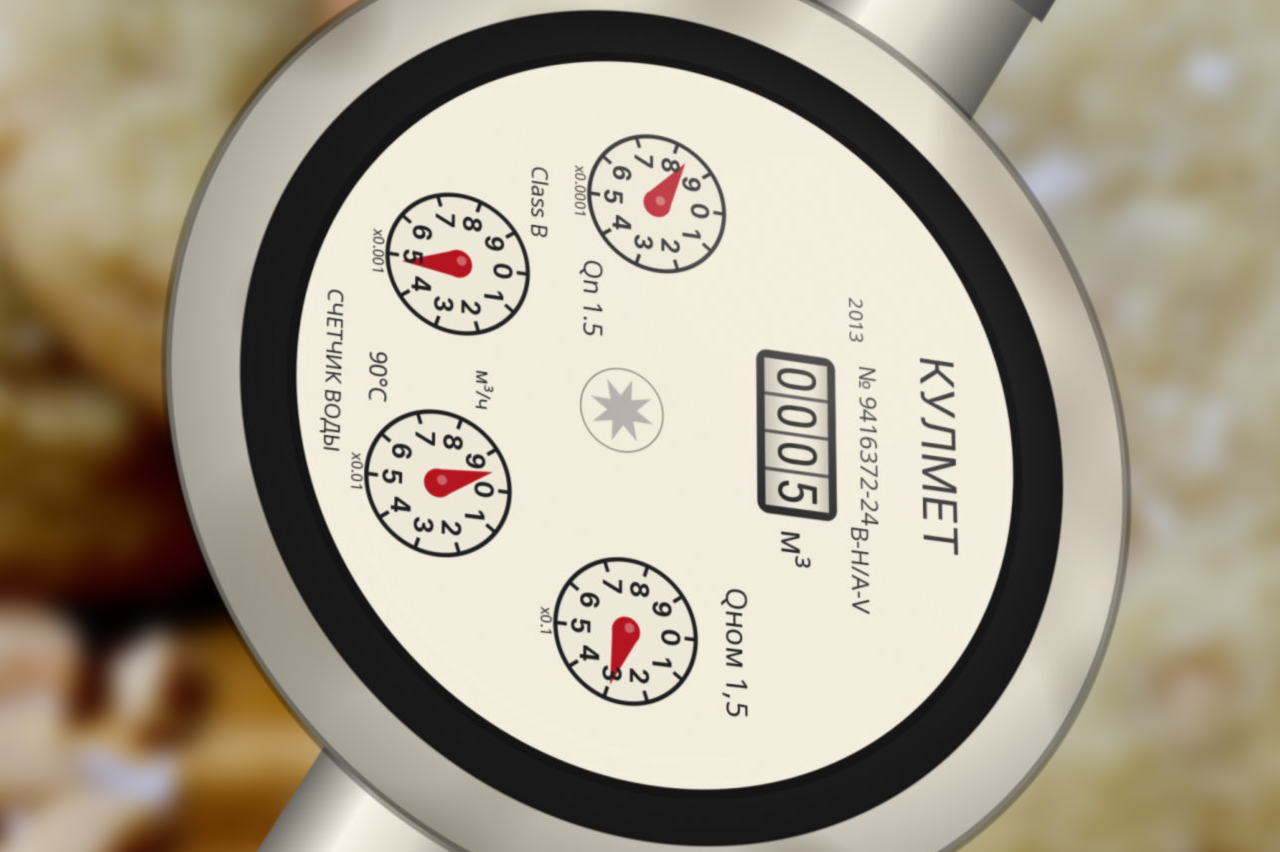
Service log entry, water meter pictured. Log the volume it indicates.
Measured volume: 5.2948 m³
